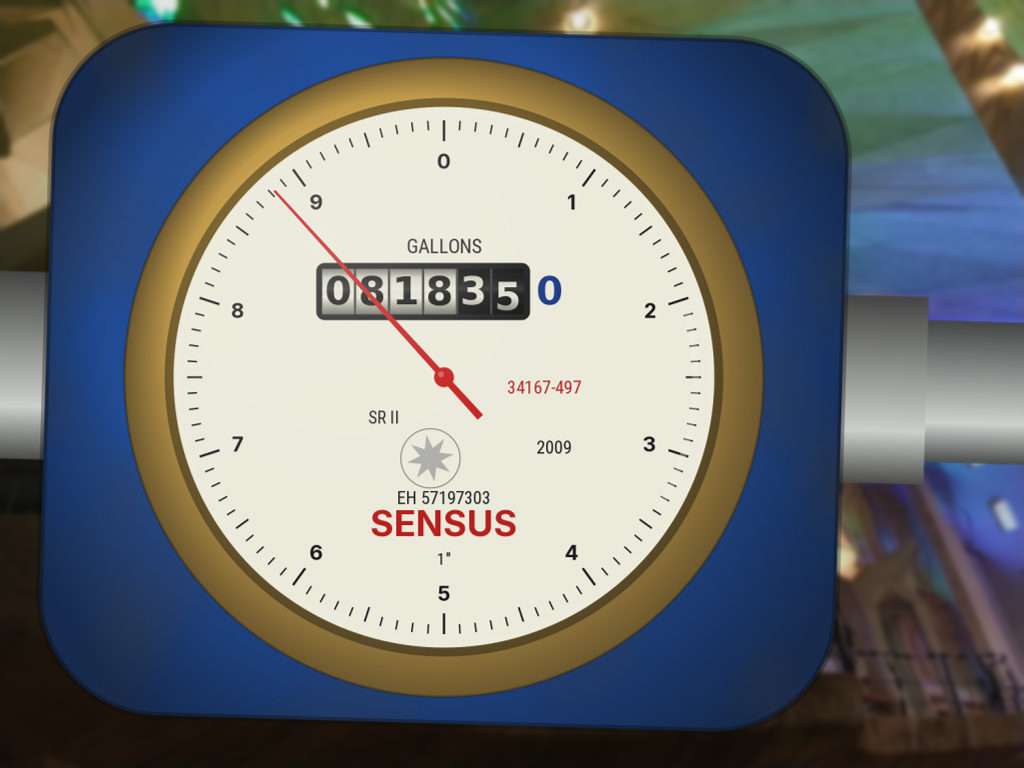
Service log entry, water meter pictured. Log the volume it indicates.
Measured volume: 818348.8 gal
